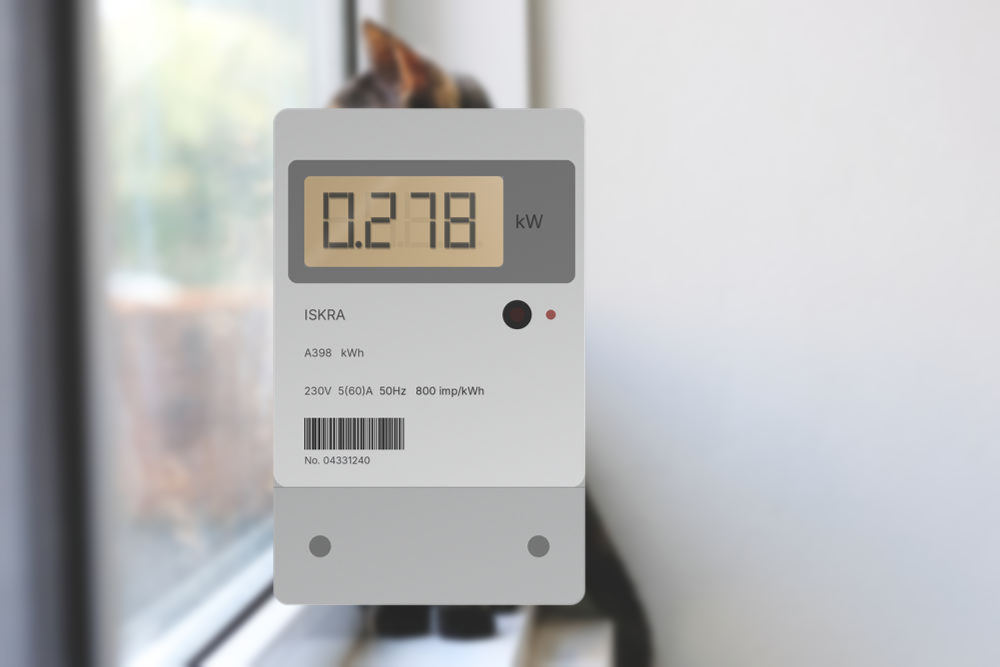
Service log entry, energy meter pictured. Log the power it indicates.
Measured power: 0.278 kW
